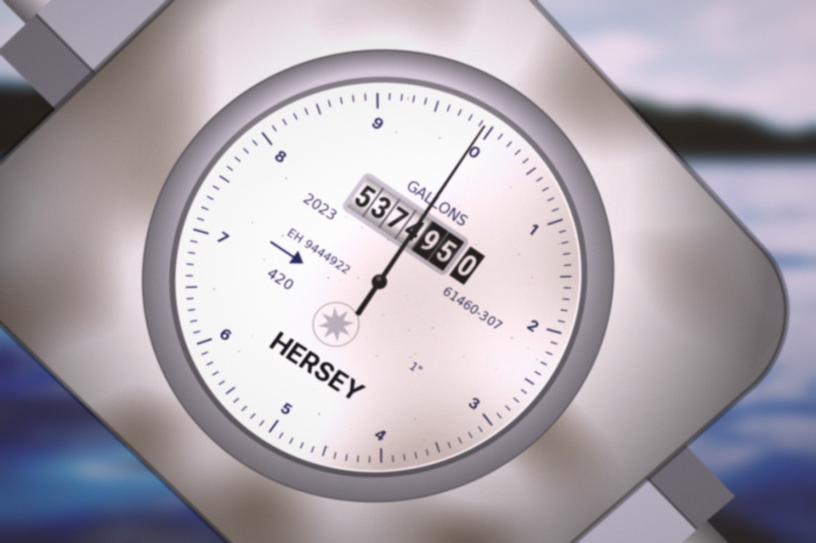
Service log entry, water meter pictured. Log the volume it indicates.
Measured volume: 5374949.9 gal
